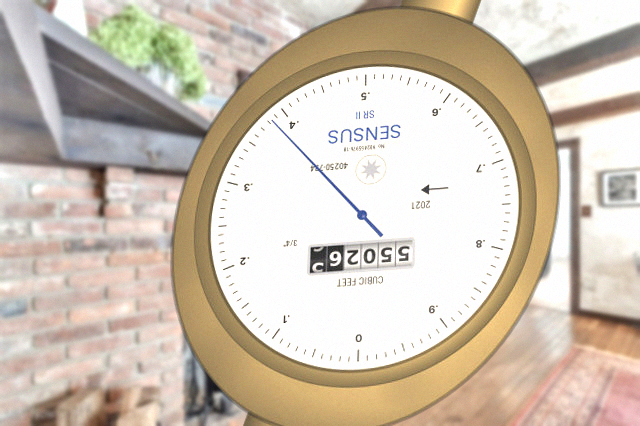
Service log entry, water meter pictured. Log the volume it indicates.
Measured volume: 550265.38 ft³
